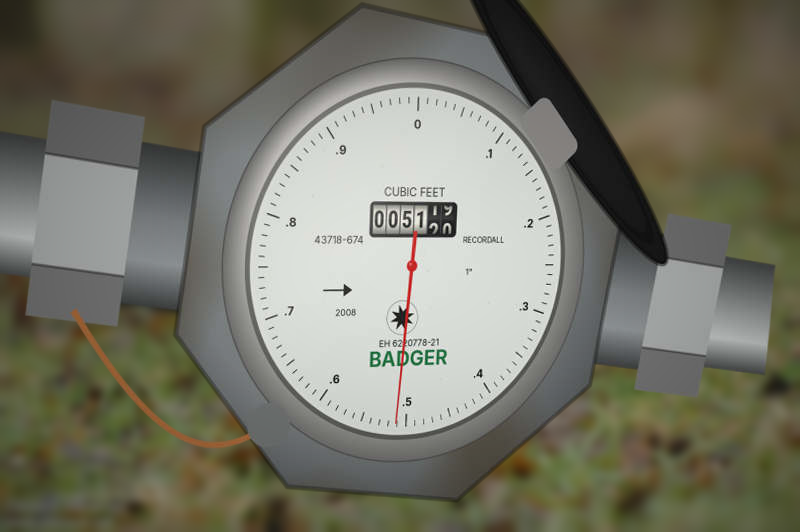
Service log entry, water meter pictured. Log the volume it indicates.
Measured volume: 5119.51 ft³
